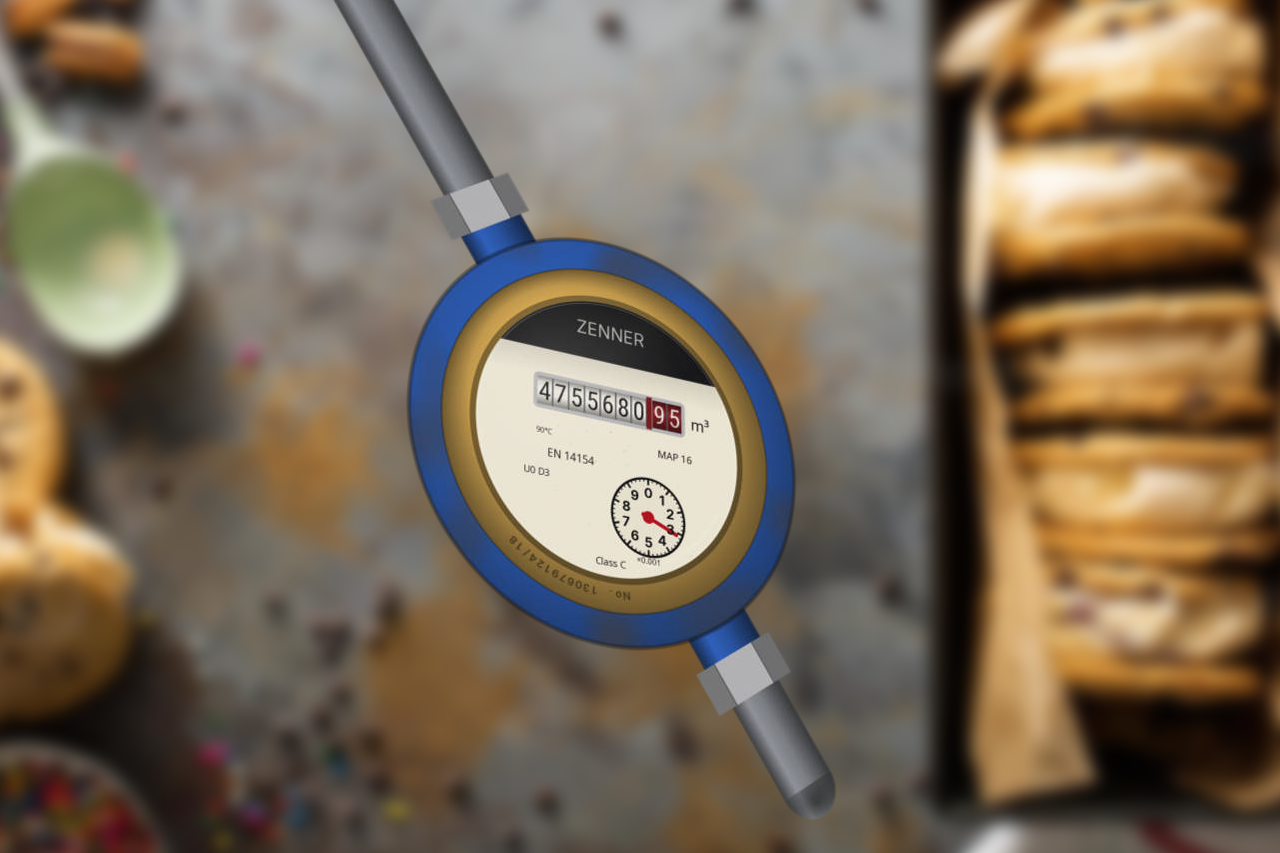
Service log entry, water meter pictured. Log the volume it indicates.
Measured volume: 4755680.953 m³
